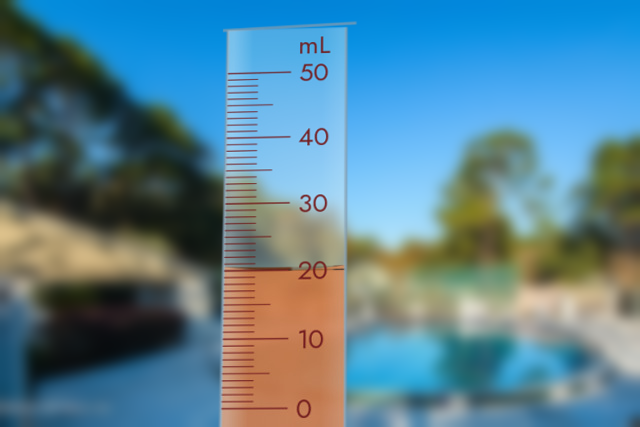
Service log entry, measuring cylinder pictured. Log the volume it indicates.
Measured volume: 20 mL
